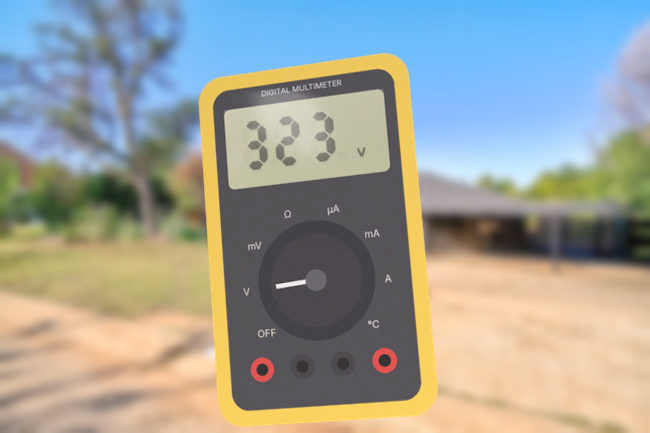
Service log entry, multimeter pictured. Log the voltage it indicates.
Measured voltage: 323 V
